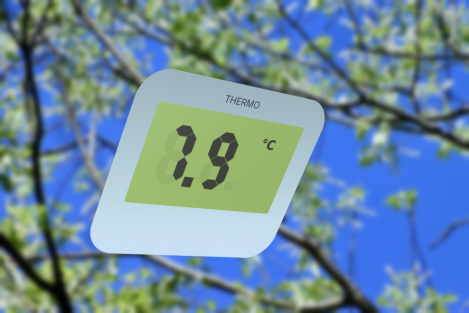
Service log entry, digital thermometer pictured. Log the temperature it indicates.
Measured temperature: 7.9 °C
